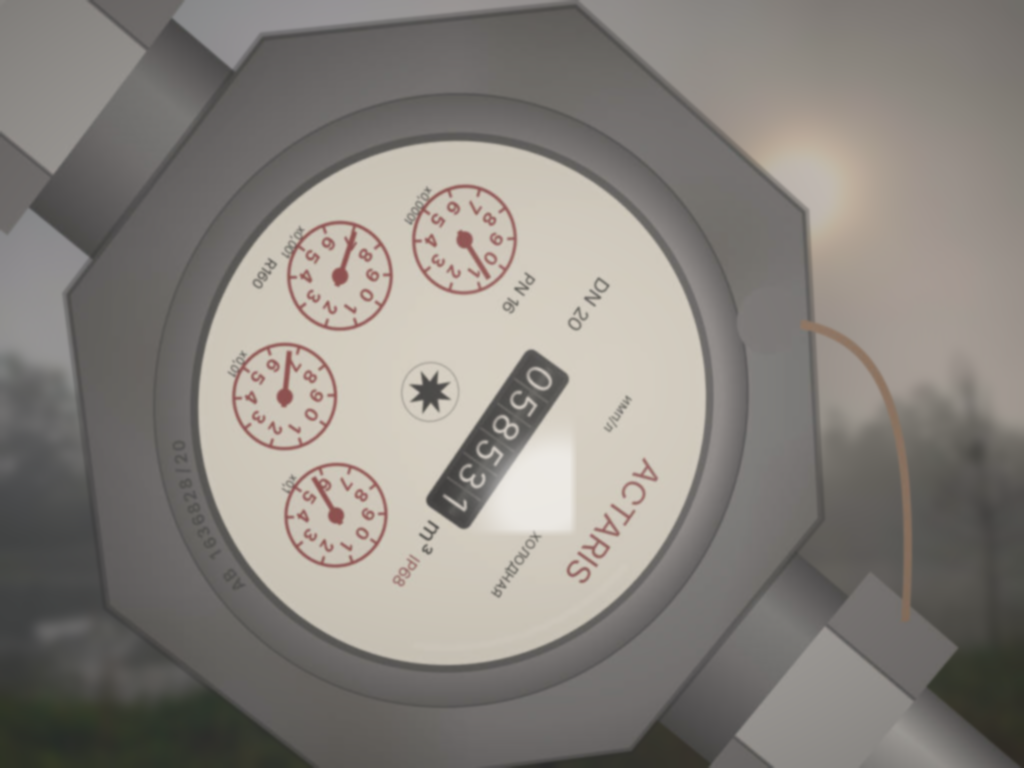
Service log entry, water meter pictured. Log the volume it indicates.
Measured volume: 58531.5670 m³
